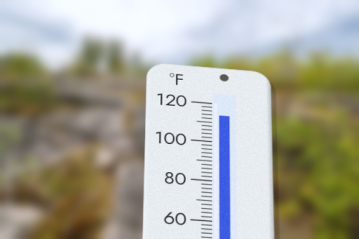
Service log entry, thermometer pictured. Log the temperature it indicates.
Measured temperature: 114 °F
